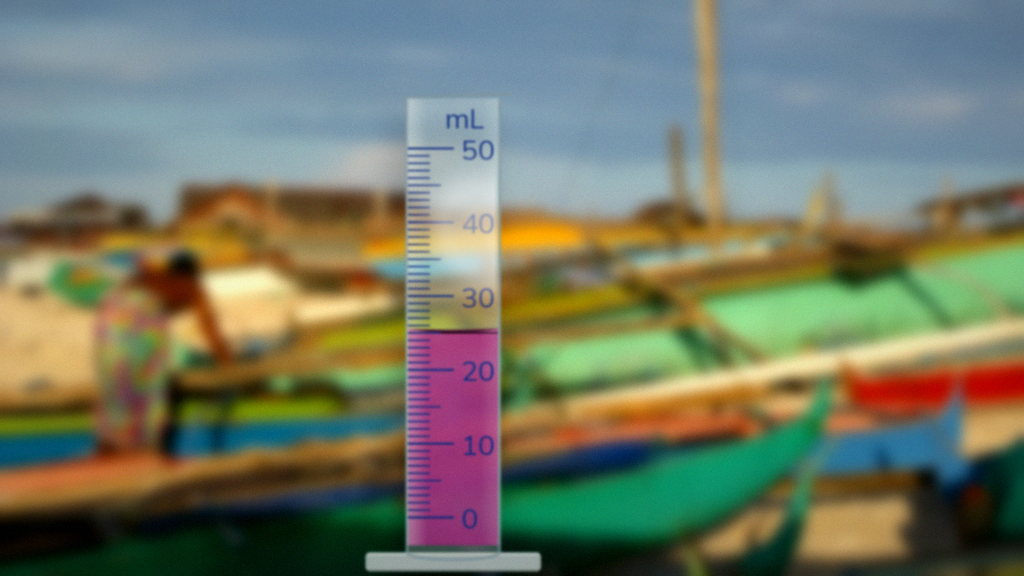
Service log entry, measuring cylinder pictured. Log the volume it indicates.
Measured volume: 25 mL
